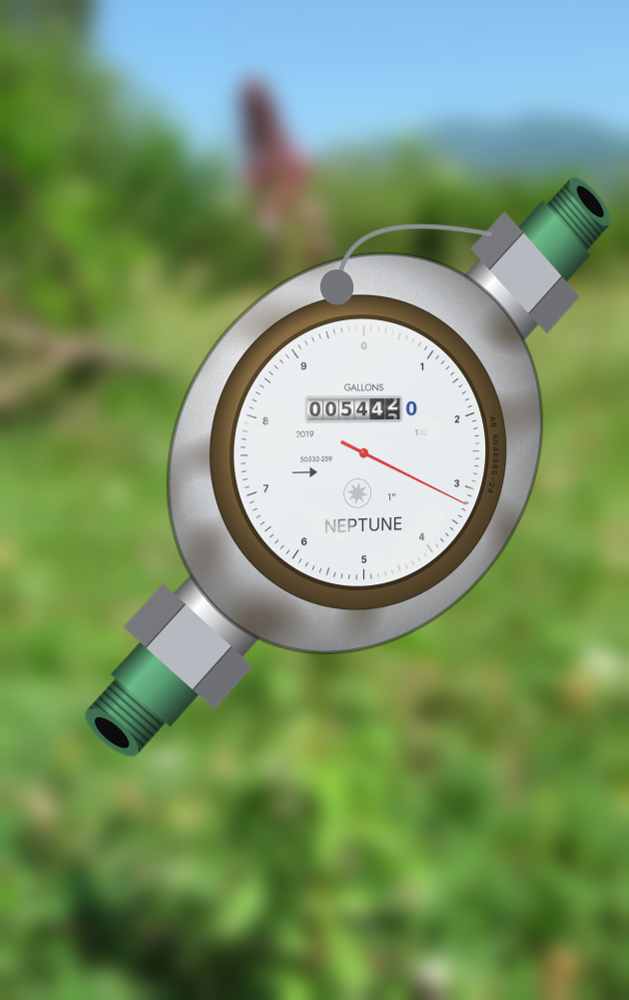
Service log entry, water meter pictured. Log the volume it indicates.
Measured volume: 54423.2 gal
